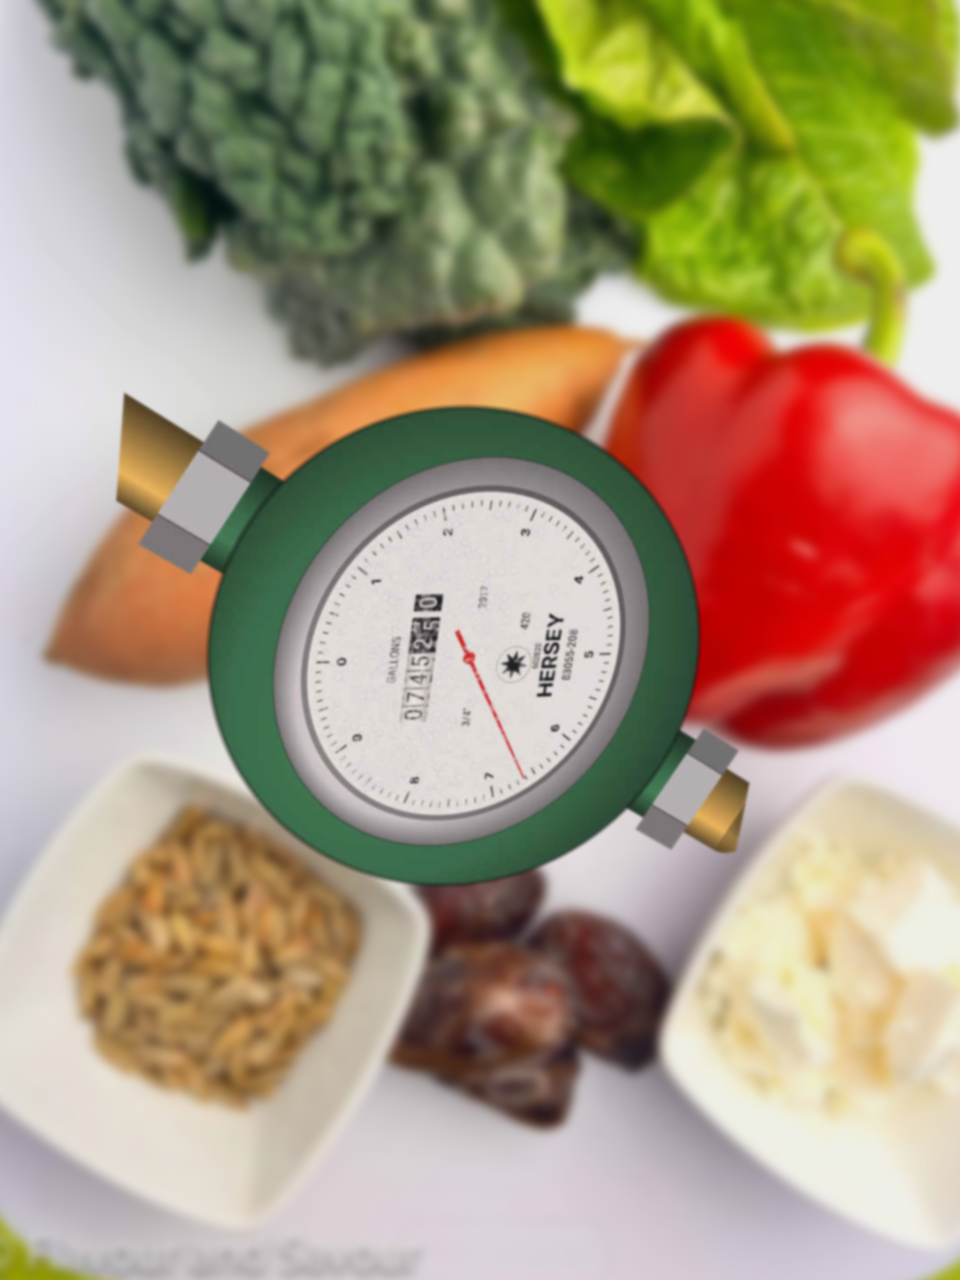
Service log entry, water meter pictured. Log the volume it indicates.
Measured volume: 745246.6 gal
